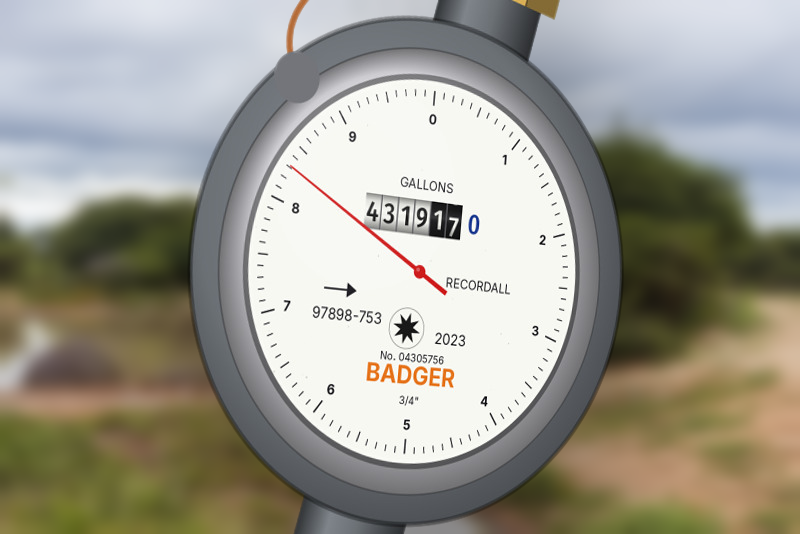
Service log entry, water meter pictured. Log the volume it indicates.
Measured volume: 4319168.3 gal
